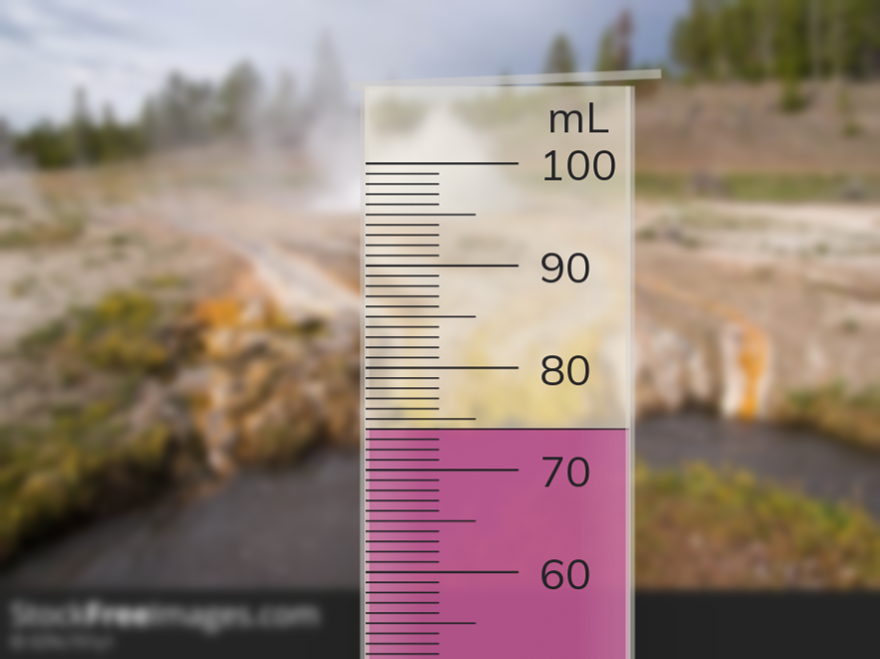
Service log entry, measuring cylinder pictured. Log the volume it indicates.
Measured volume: 74 mL
